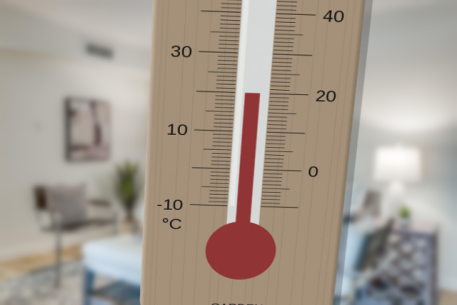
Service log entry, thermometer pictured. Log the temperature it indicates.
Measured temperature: 20 °C
